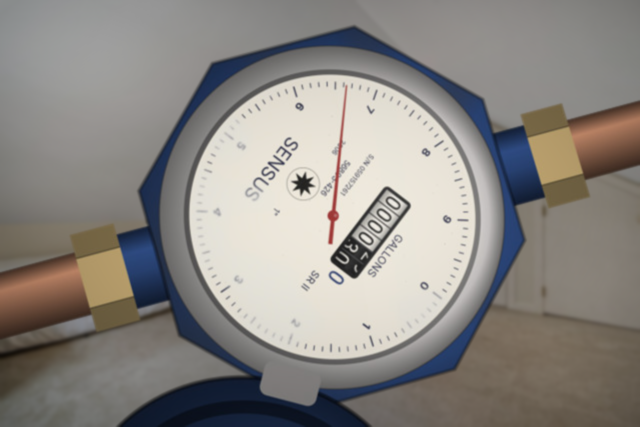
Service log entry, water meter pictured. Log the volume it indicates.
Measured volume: 296.6 gal
